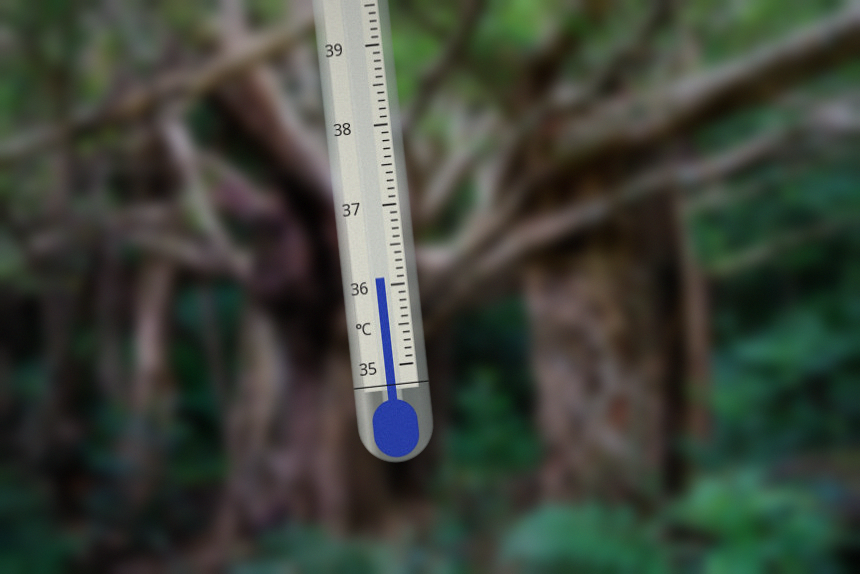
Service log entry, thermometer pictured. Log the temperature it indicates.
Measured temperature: 36.1 °C
